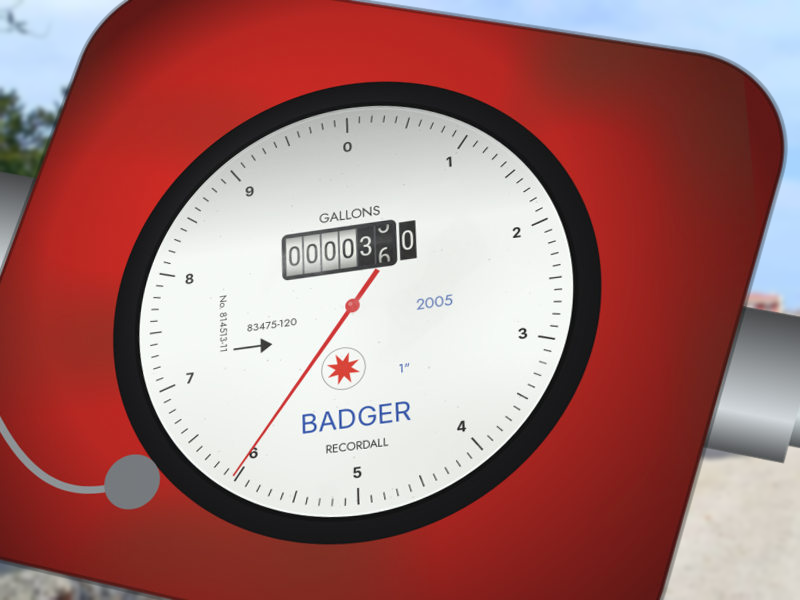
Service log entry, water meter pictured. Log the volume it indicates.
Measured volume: 356.0 gal
